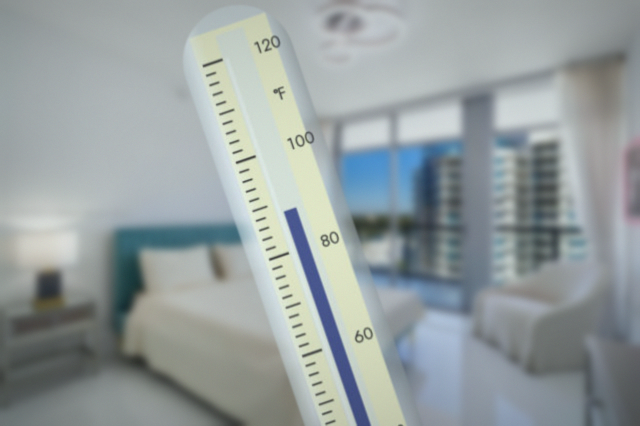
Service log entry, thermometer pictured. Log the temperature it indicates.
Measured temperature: 88 °F
